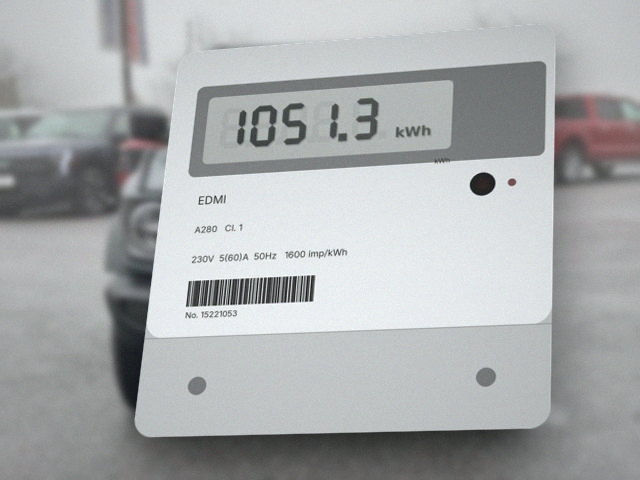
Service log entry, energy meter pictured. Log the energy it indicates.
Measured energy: 1051.3 kWh
